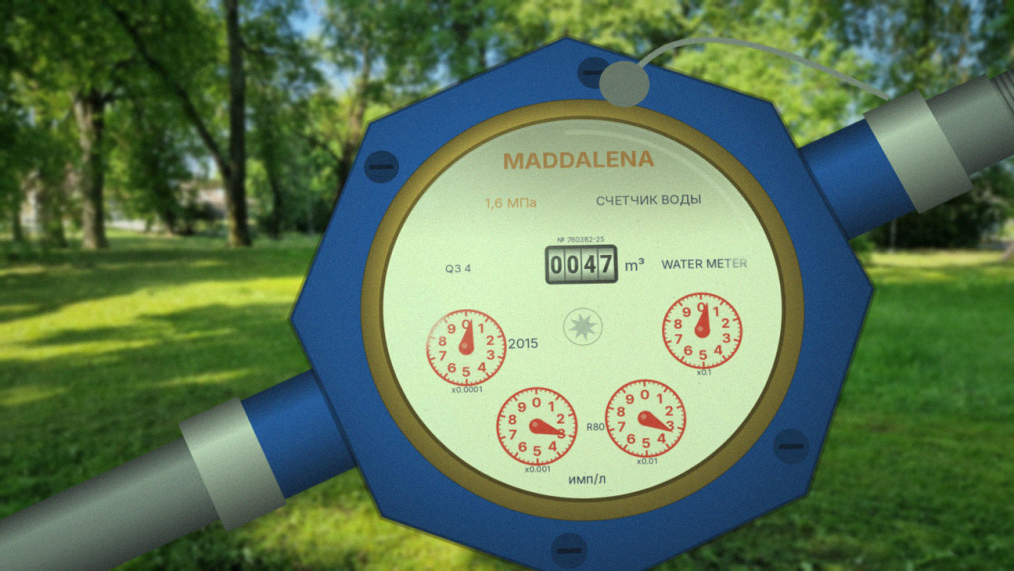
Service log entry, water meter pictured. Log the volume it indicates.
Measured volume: 47.0330 m³
